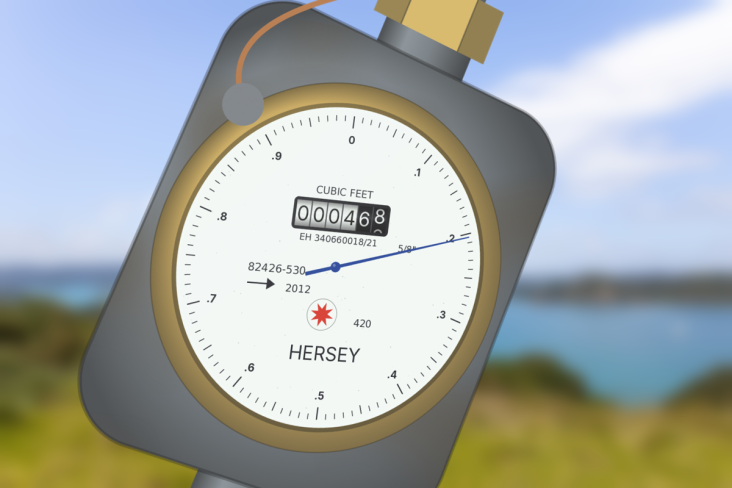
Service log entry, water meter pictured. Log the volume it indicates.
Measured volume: 468.20 ft³
